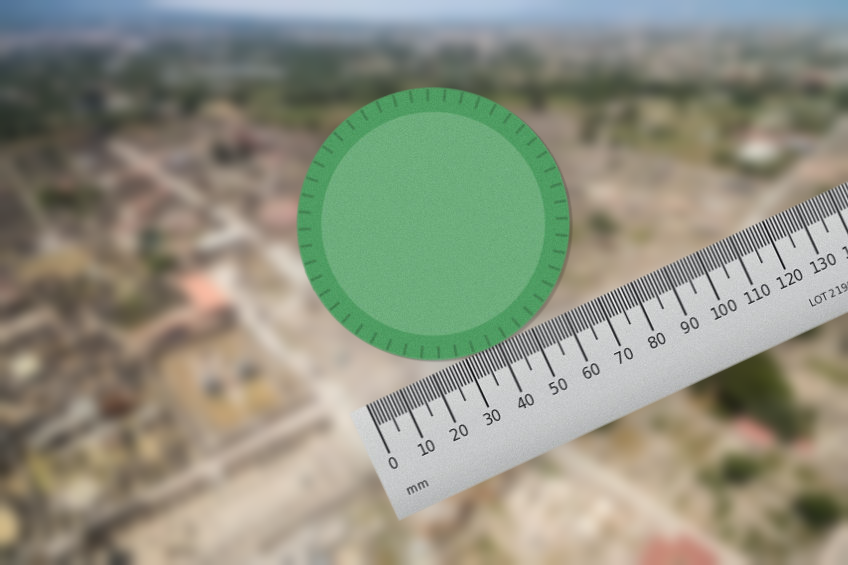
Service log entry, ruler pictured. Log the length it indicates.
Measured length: 75 mm
